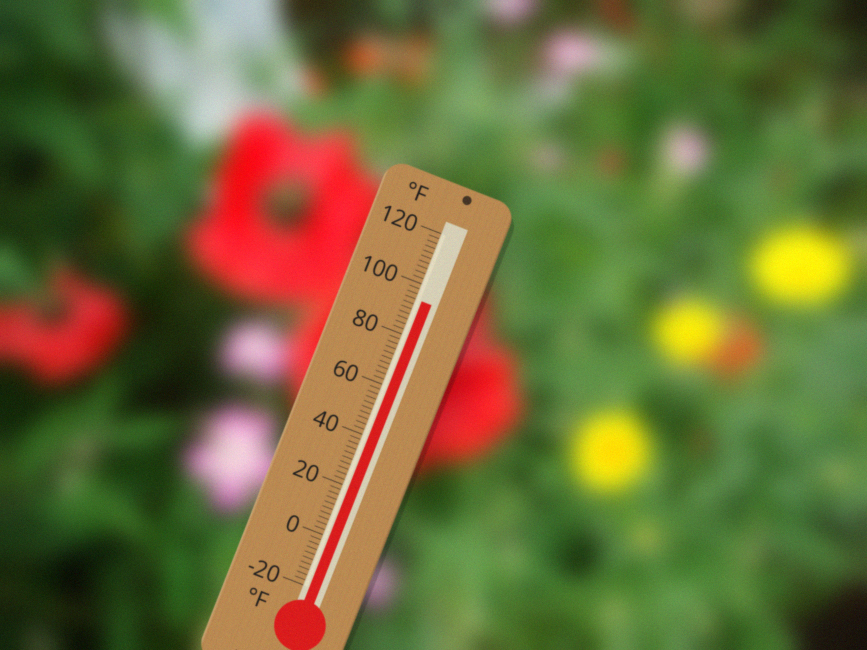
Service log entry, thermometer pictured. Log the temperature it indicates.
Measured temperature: 94 °F
